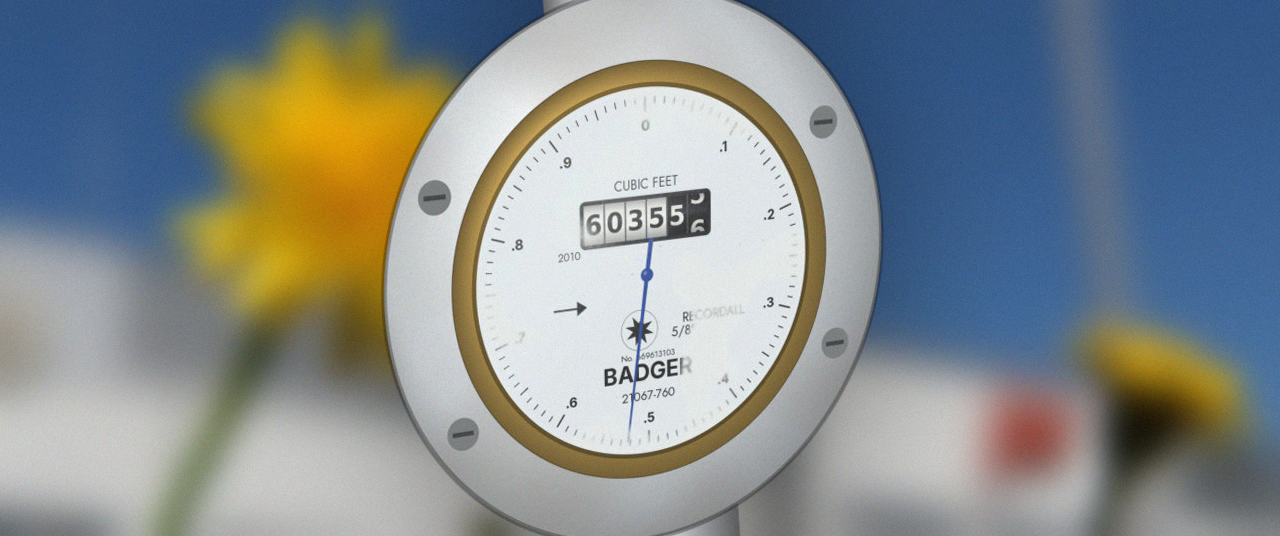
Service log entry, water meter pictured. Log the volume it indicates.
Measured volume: 603555.52 ft³
